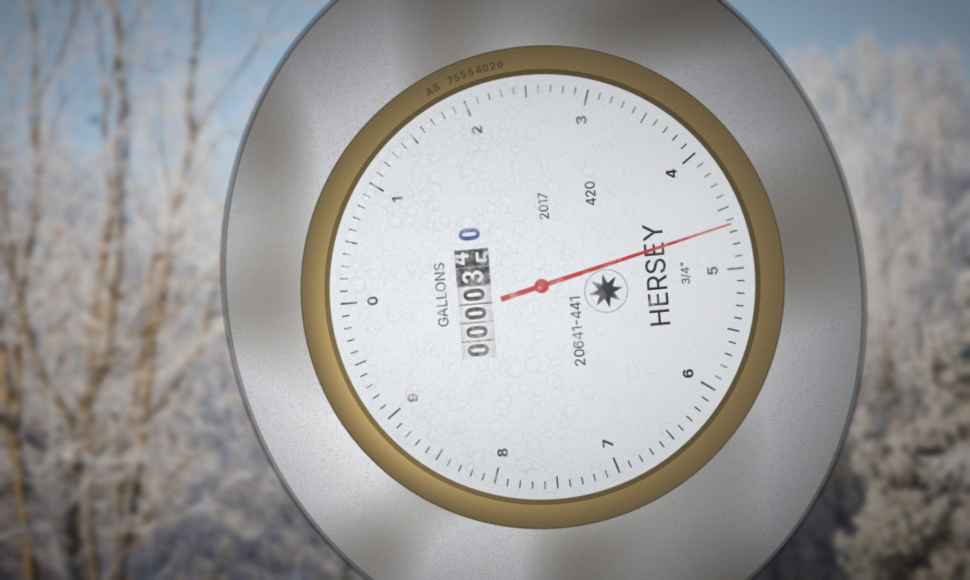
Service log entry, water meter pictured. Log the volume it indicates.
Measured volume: 344.6 gal
